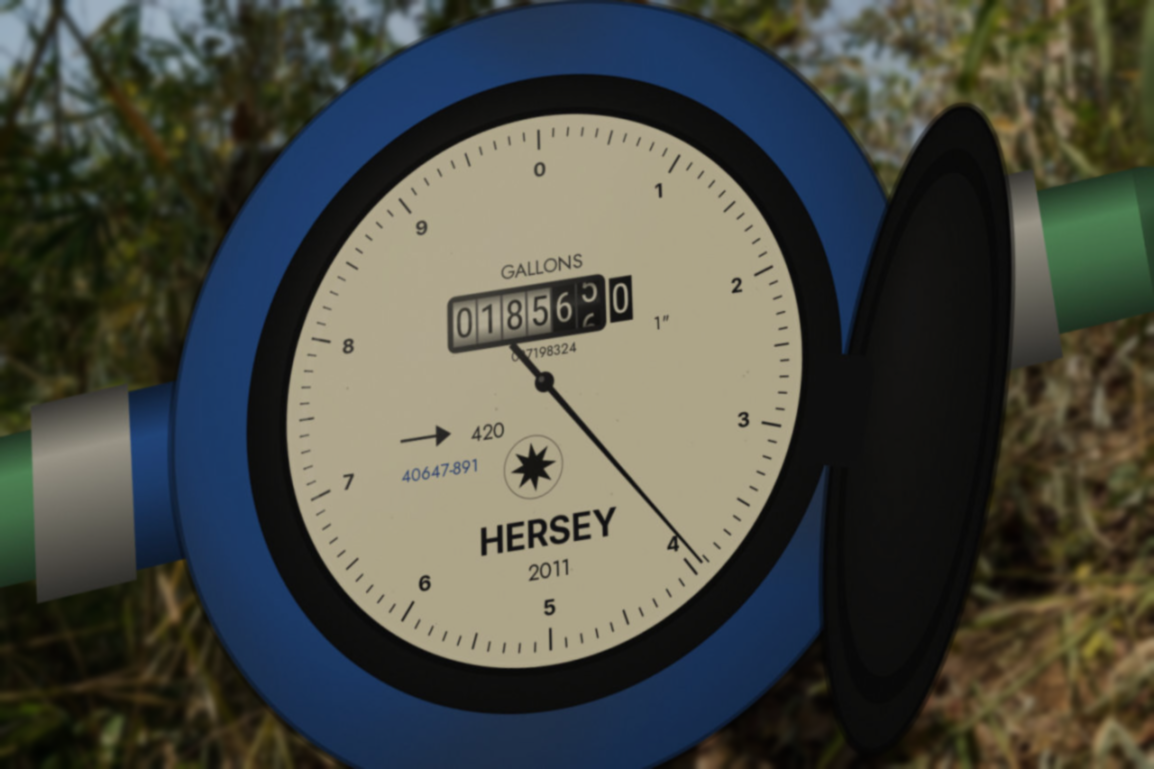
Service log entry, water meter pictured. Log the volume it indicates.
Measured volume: 185653.9 gal
